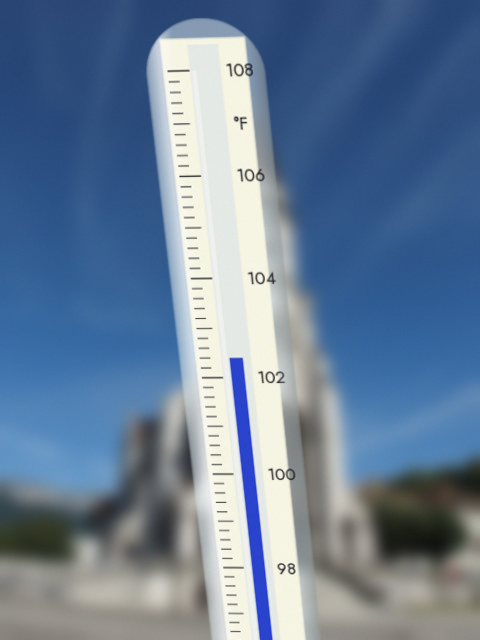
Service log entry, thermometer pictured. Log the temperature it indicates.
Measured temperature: 102.4 °F
